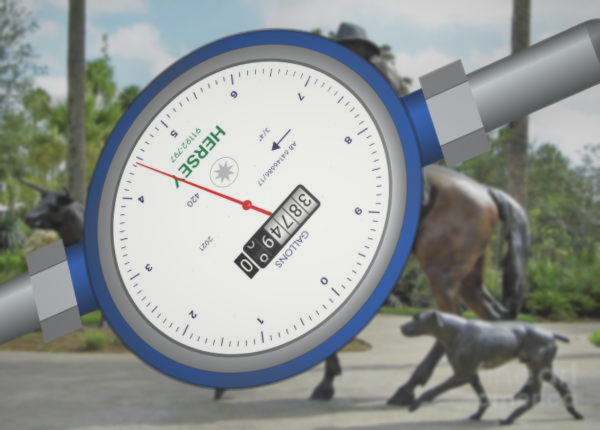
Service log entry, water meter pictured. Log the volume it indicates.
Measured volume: 3874984.4 gal
